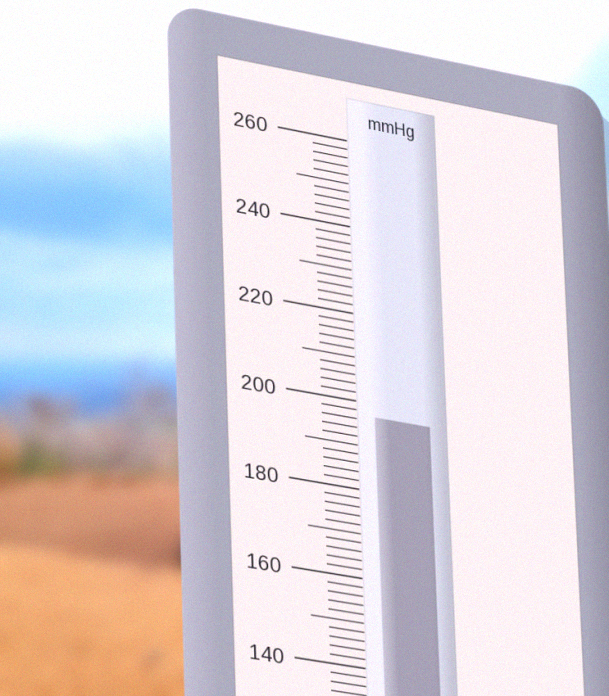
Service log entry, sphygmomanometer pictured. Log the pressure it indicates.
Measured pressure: 197 mmHg
